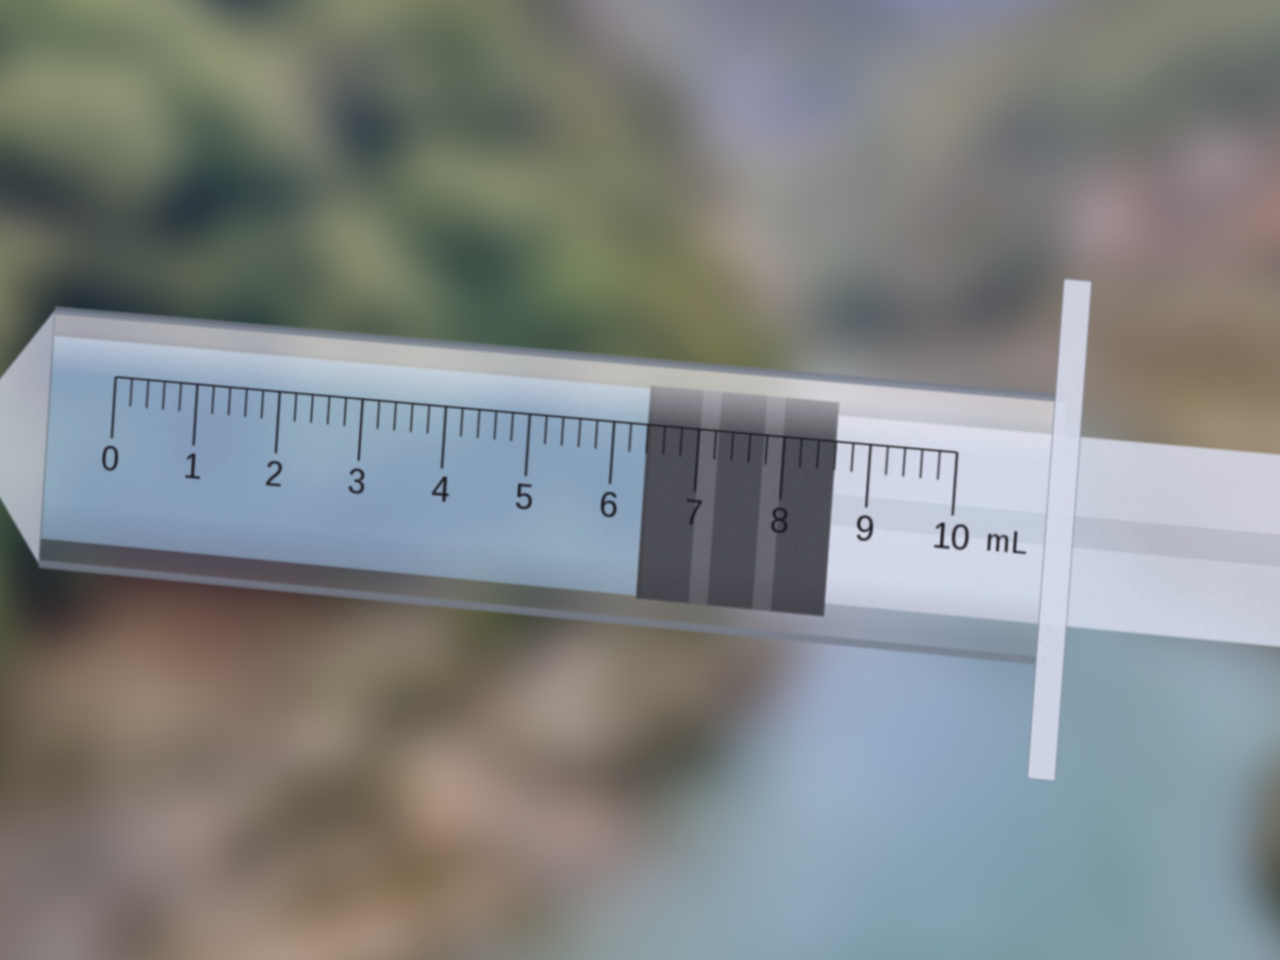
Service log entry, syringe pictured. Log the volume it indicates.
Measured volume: 6.4 mL
